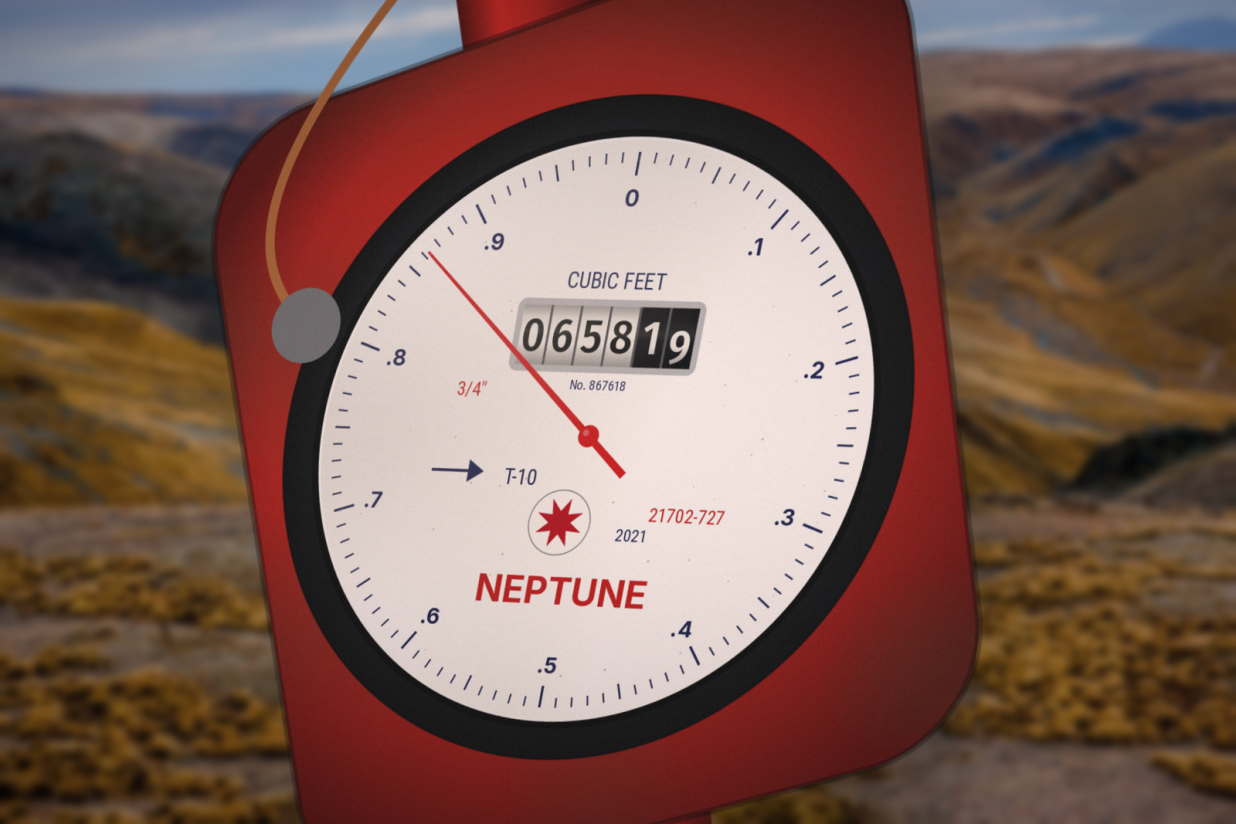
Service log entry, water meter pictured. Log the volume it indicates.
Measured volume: 65818.86 ft³
